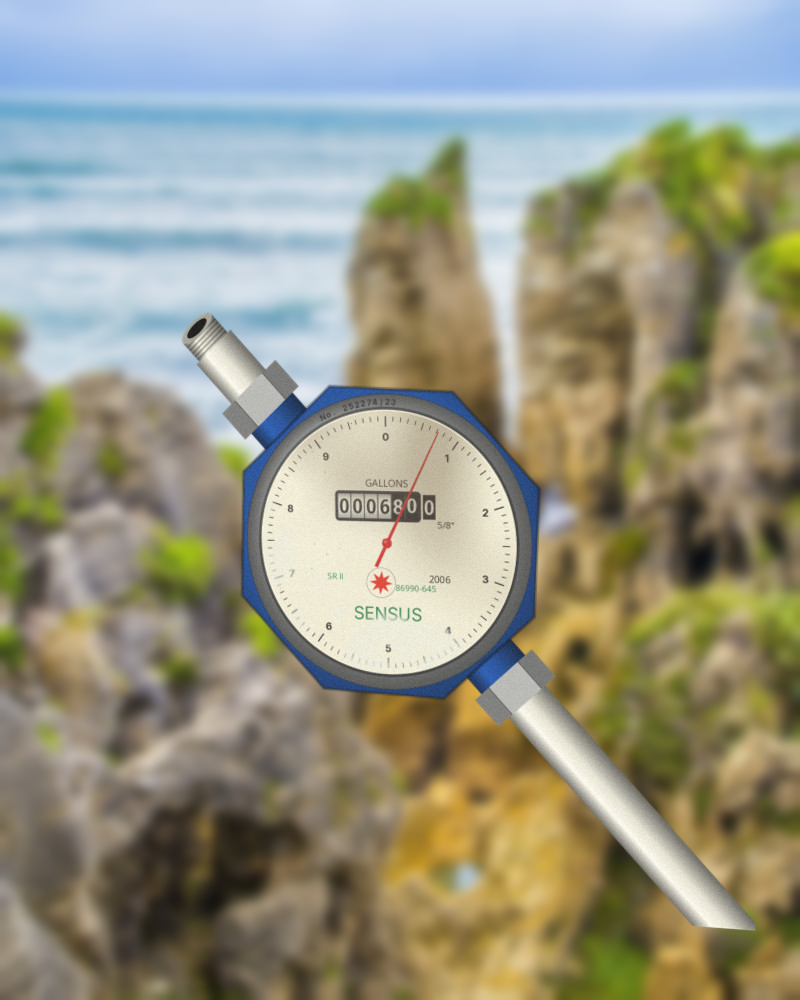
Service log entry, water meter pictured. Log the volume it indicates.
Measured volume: 6800.7 gal
